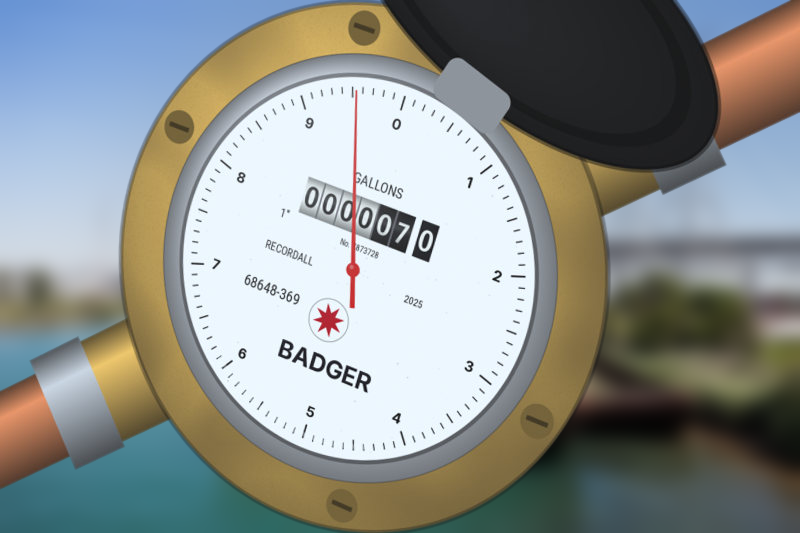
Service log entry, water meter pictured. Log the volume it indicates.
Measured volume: 69.5 gal
